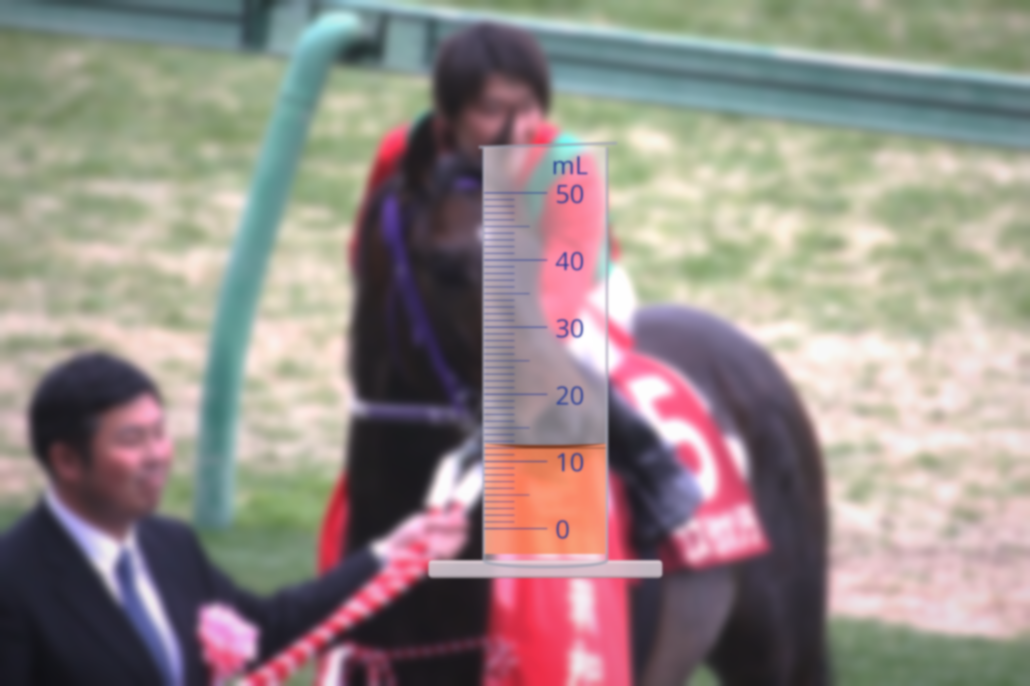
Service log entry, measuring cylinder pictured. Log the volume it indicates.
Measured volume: 12 mL
